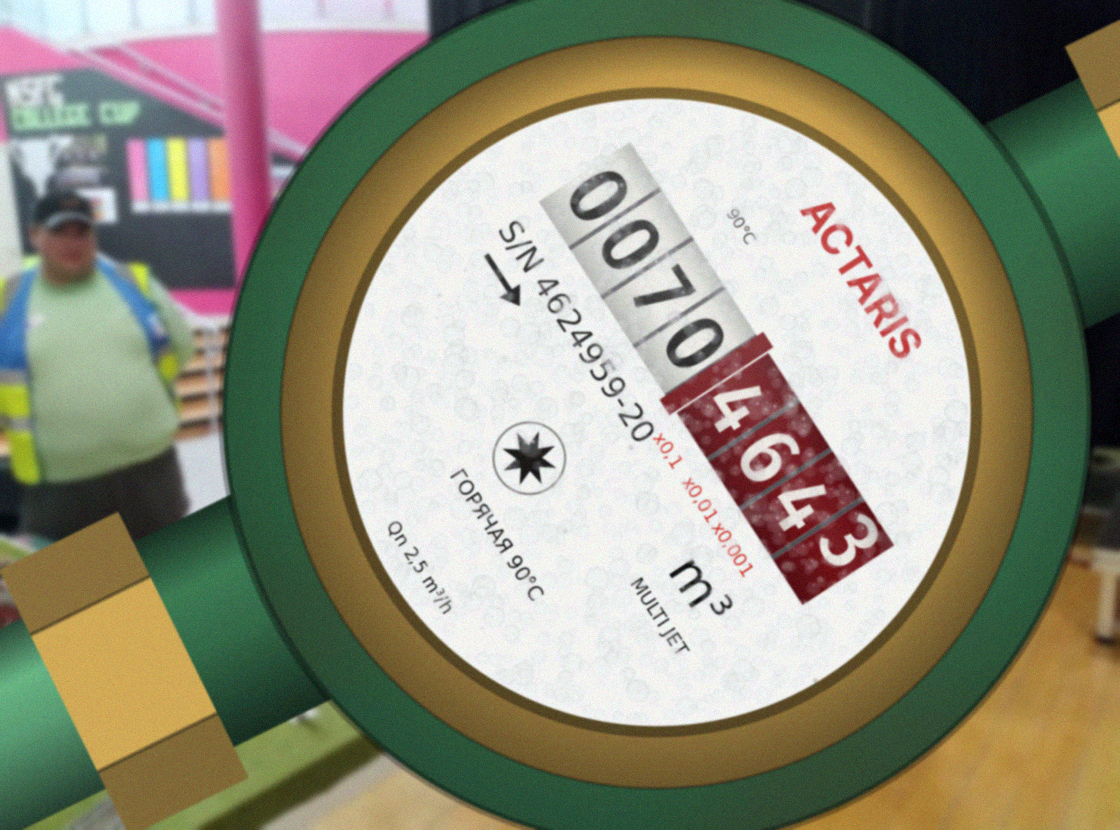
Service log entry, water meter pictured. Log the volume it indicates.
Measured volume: 70.4643 m³
